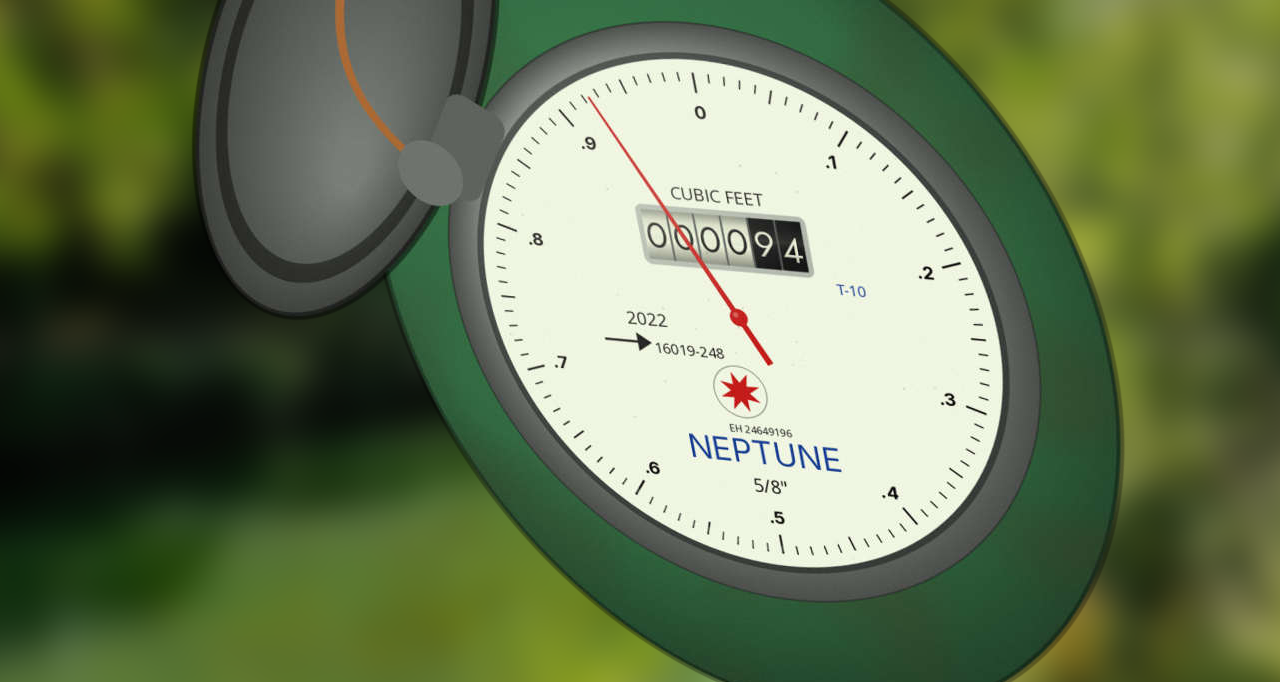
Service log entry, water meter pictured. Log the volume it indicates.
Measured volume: 93.92 ft³
